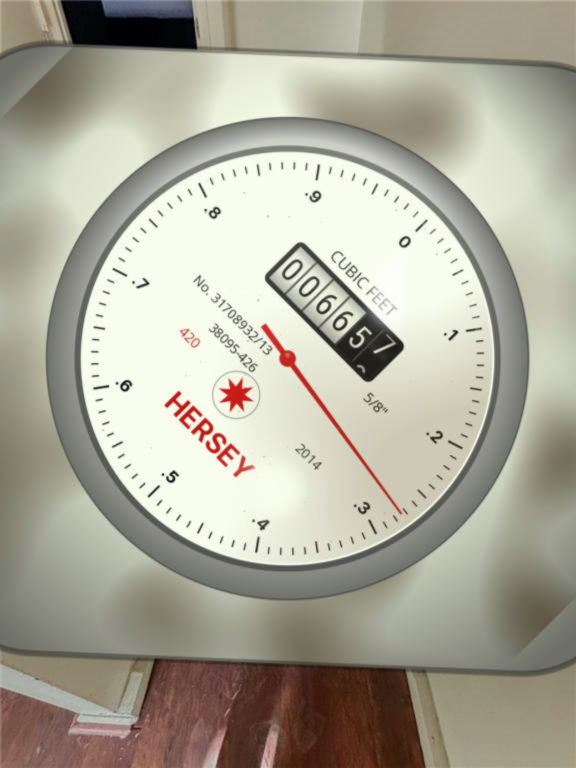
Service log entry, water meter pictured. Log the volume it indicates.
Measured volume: 6657.27 ft³
